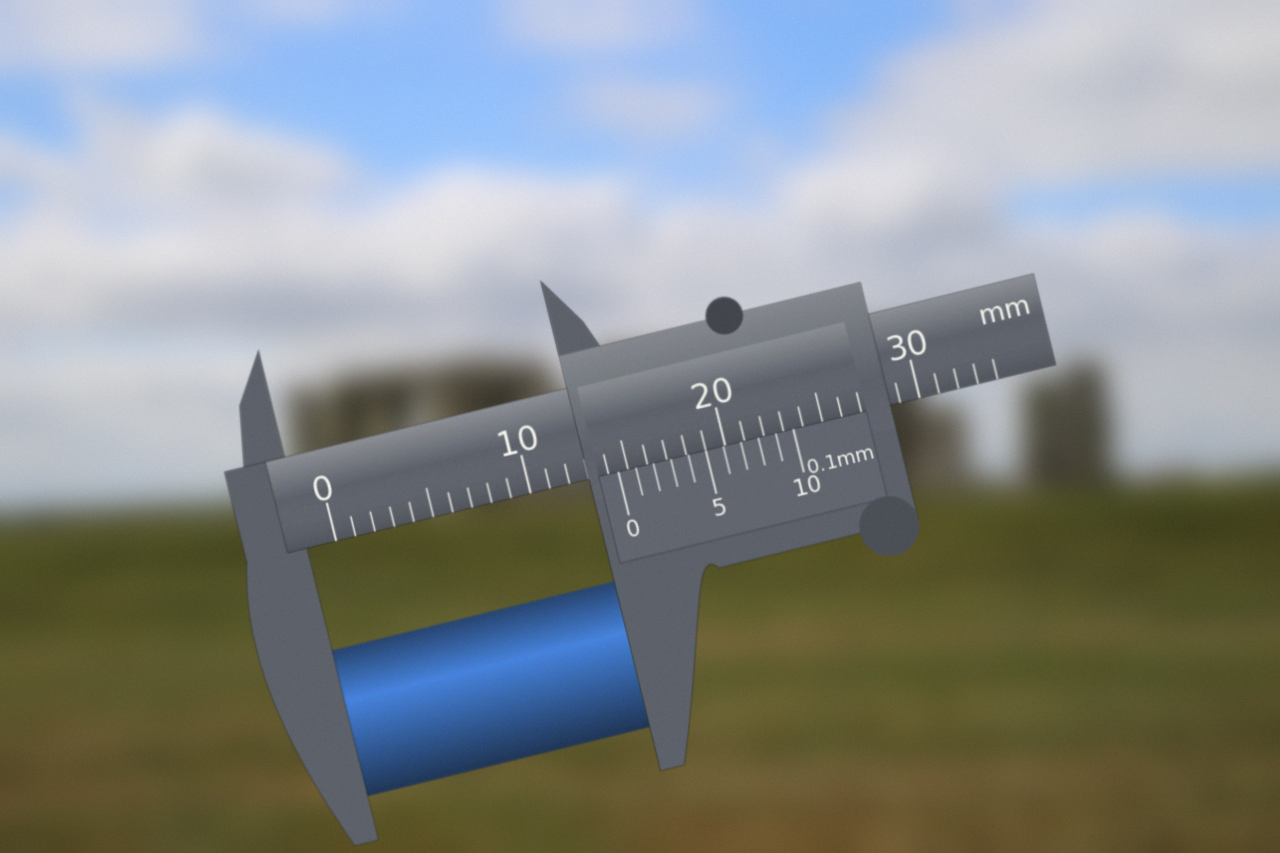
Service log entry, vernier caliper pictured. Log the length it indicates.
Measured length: 14.5 mm
